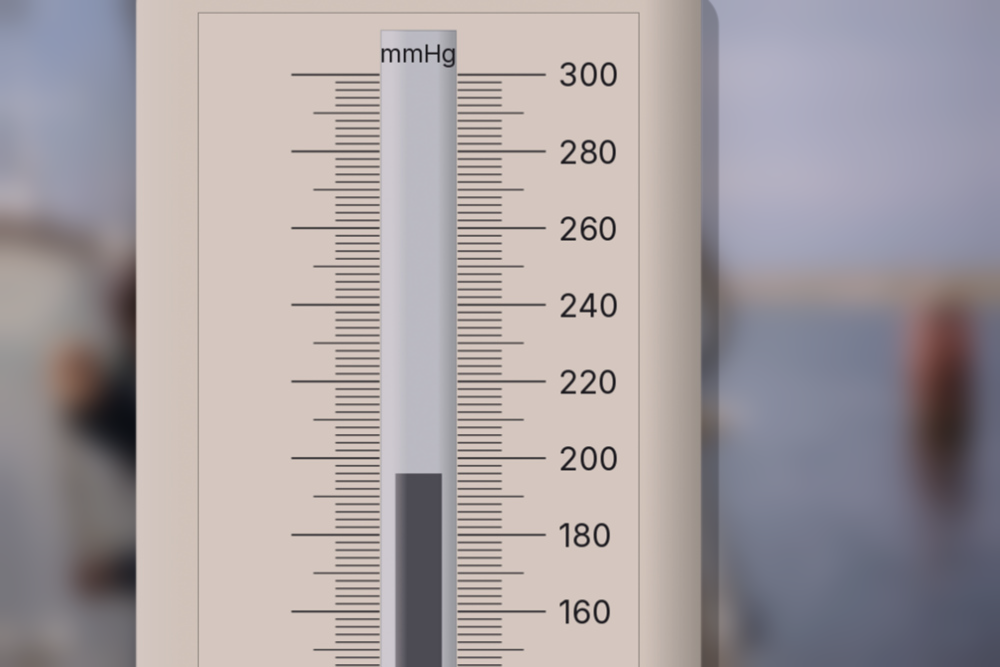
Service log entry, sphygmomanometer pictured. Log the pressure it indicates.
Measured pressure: 196 mmHg
